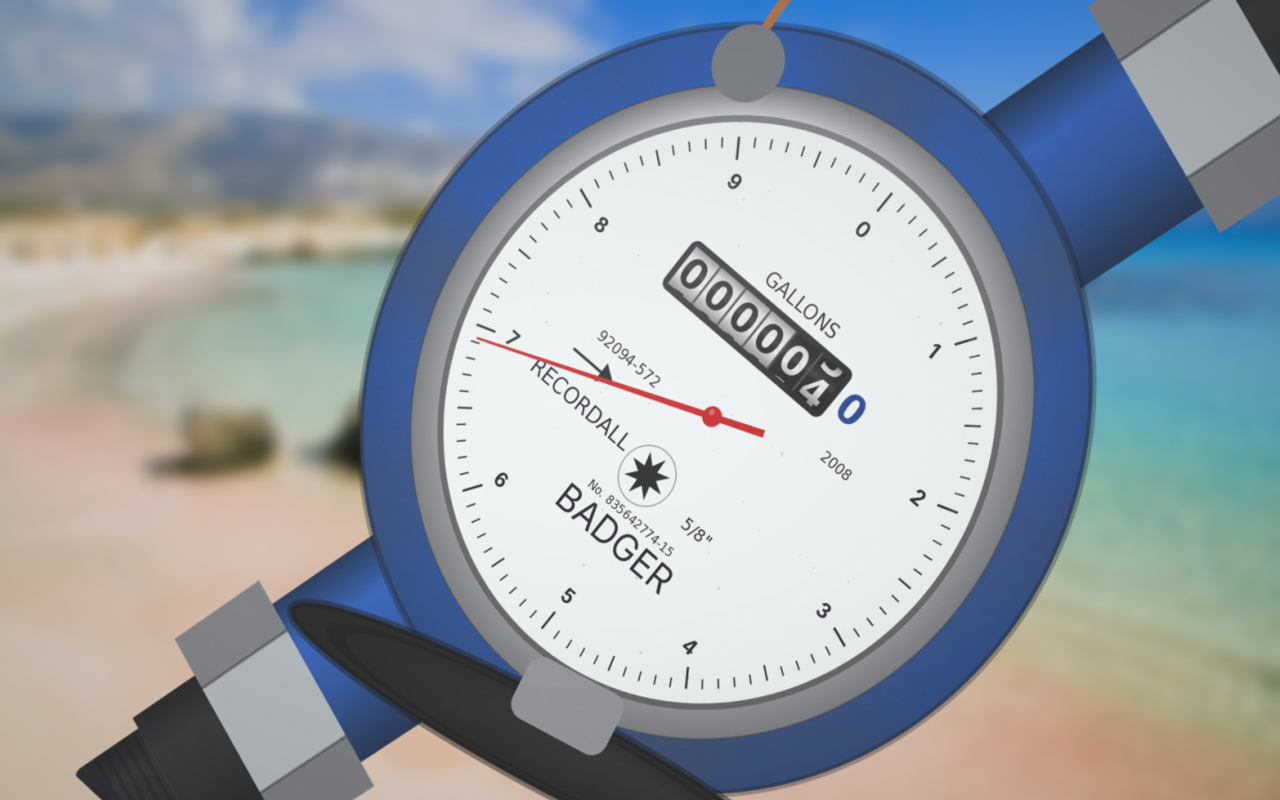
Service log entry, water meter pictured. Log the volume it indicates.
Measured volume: 36.9 gal
